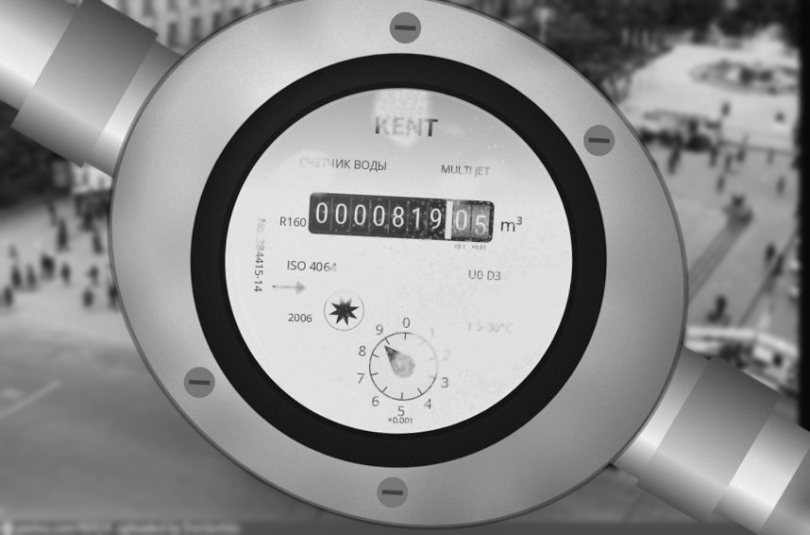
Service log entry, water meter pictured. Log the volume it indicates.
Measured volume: 819.048 m³
